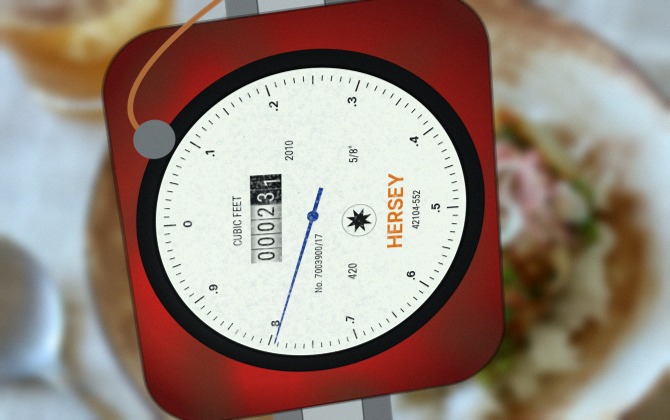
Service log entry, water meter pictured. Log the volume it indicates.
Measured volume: 230.79 ft³
